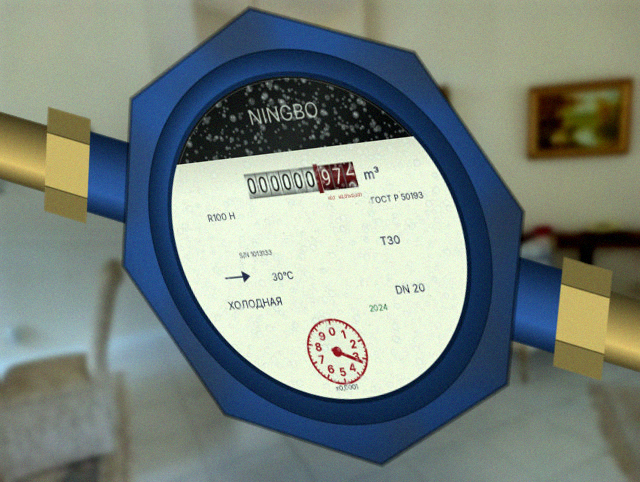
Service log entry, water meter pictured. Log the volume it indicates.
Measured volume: 0.9723 m³
